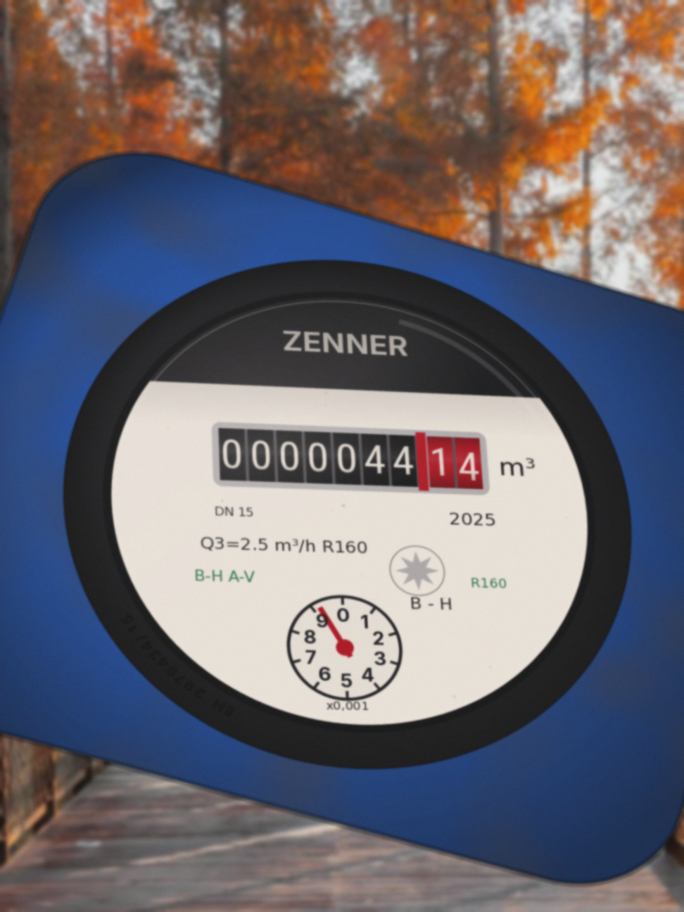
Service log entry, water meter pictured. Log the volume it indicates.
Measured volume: 44.139 m³
